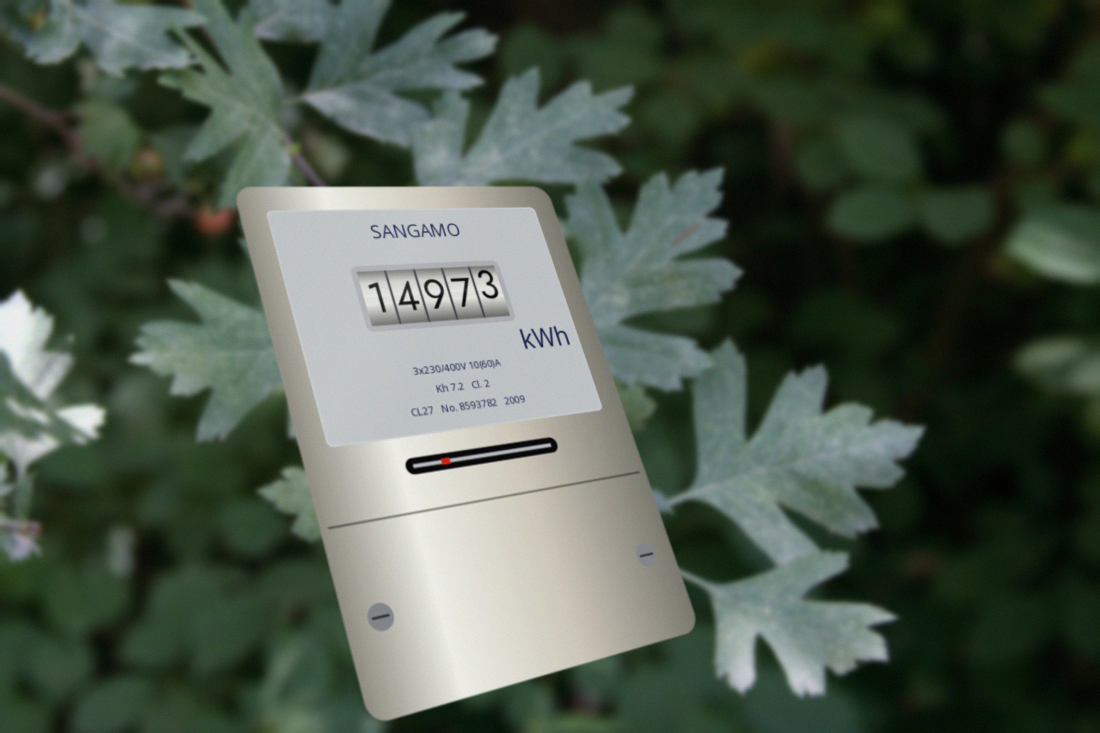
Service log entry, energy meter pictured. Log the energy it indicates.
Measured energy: 14973 kWh
